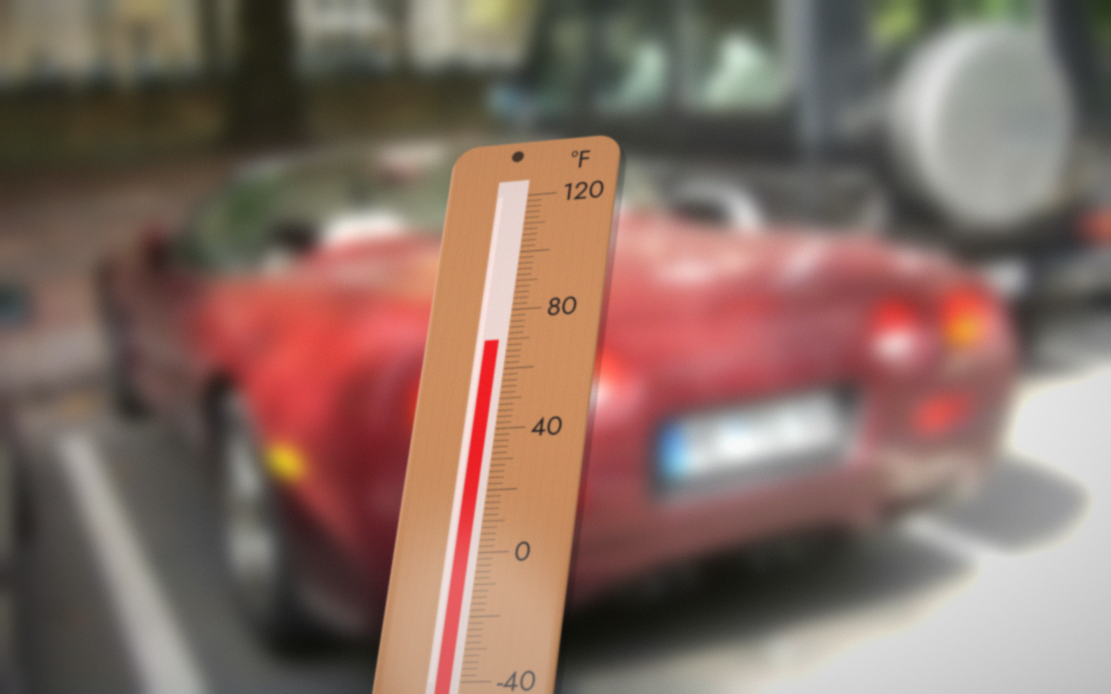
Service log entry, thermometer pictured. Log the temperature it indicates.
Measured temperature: 70 °F
